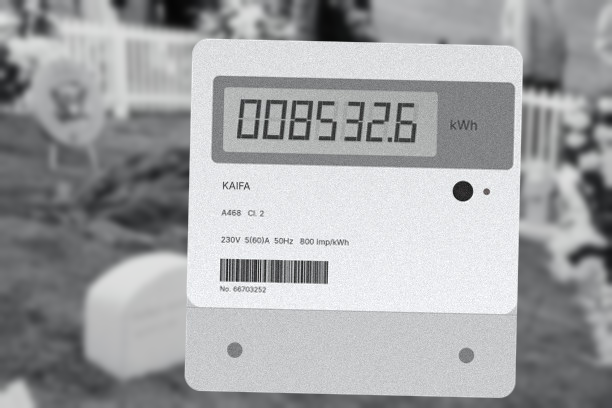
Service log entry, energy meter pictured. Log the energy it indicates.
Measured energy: 8532.6 kWh
